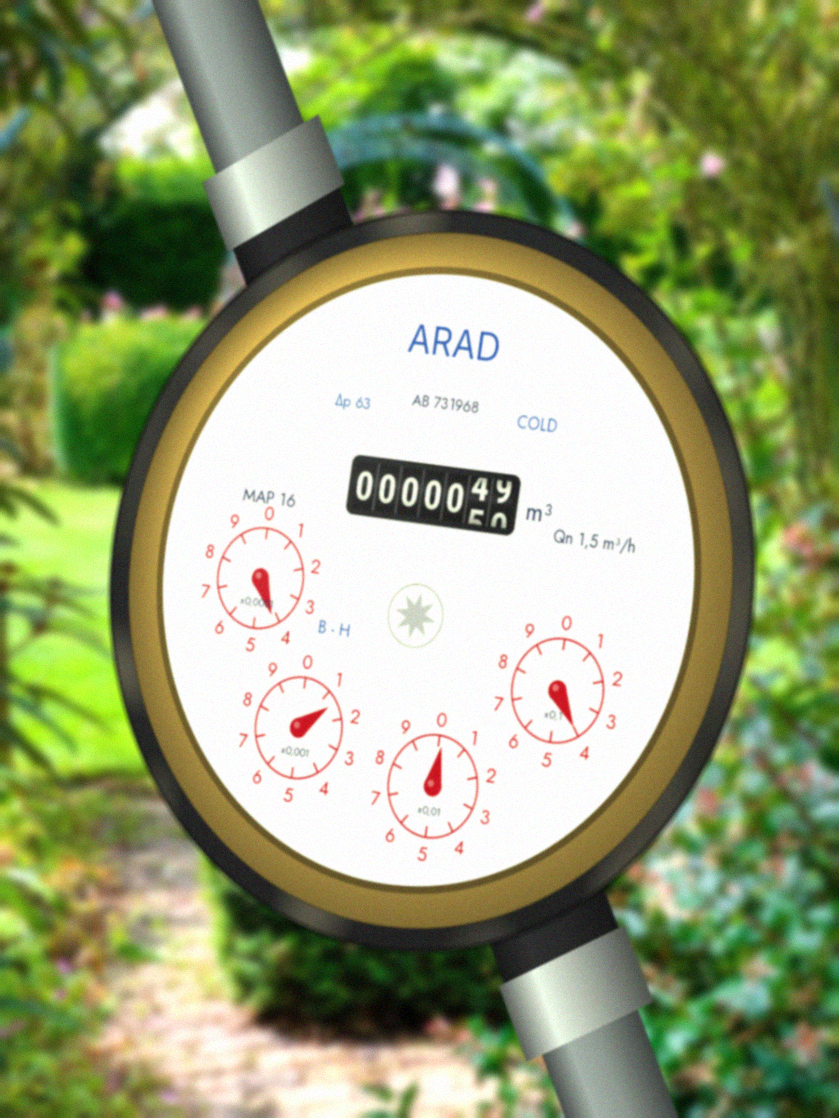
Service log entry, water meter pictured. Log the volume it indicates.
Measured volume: 49.4014 m³
